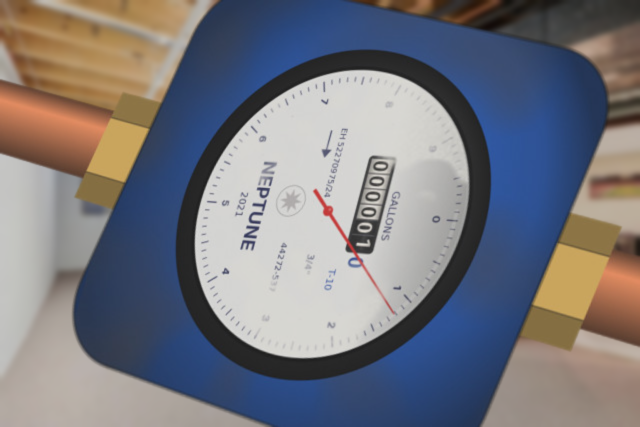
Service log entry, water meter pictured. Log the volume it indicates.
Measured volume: 11.2 gal
